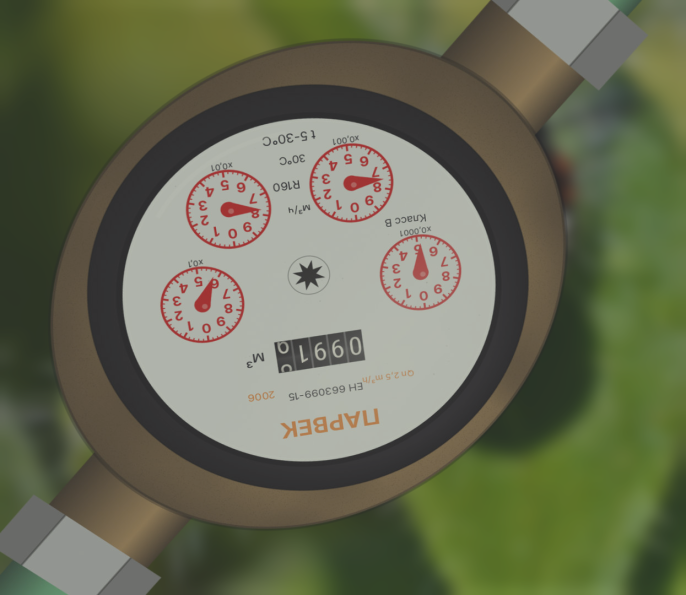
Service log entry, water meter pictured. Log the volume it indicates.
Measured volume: 9918.5775 m³
